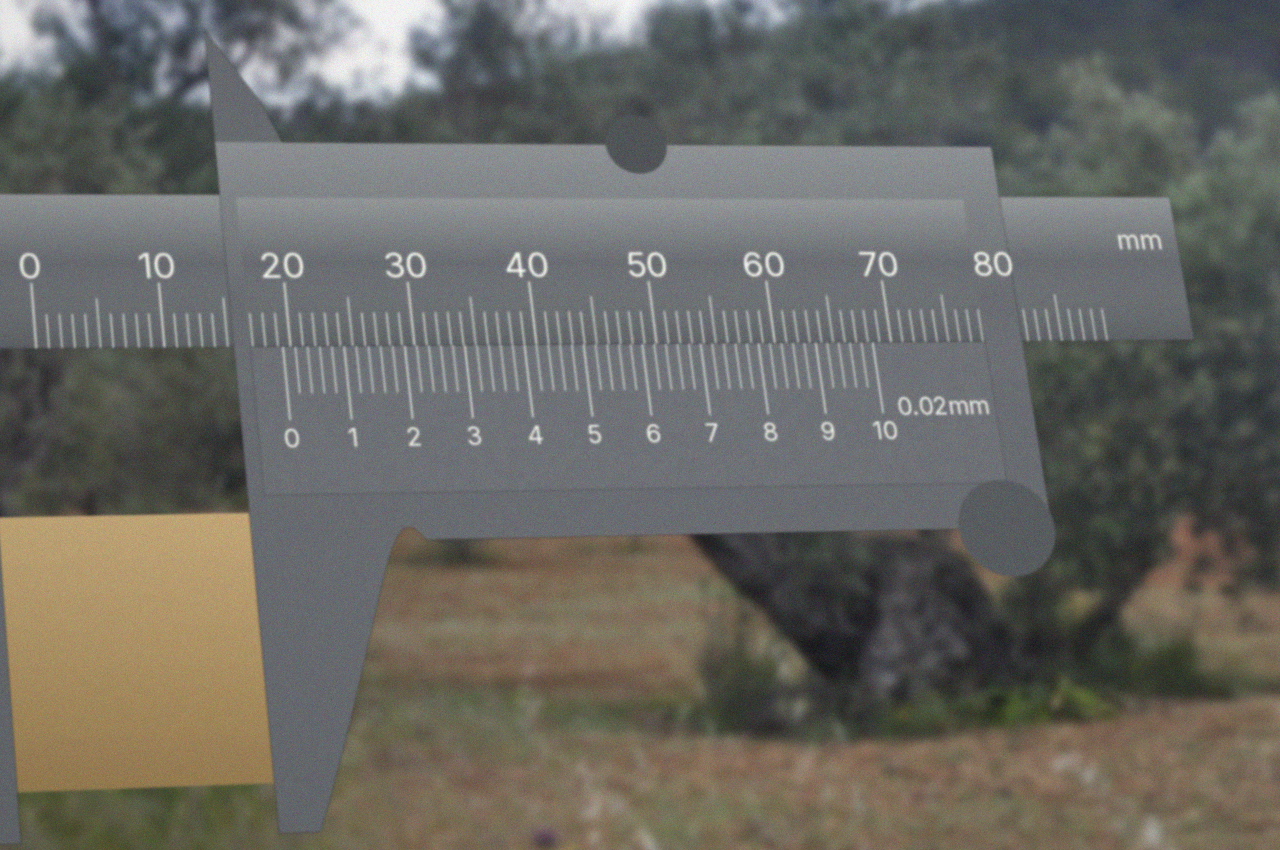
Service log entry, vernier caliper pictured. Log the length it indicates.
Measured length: 19.4 mm
